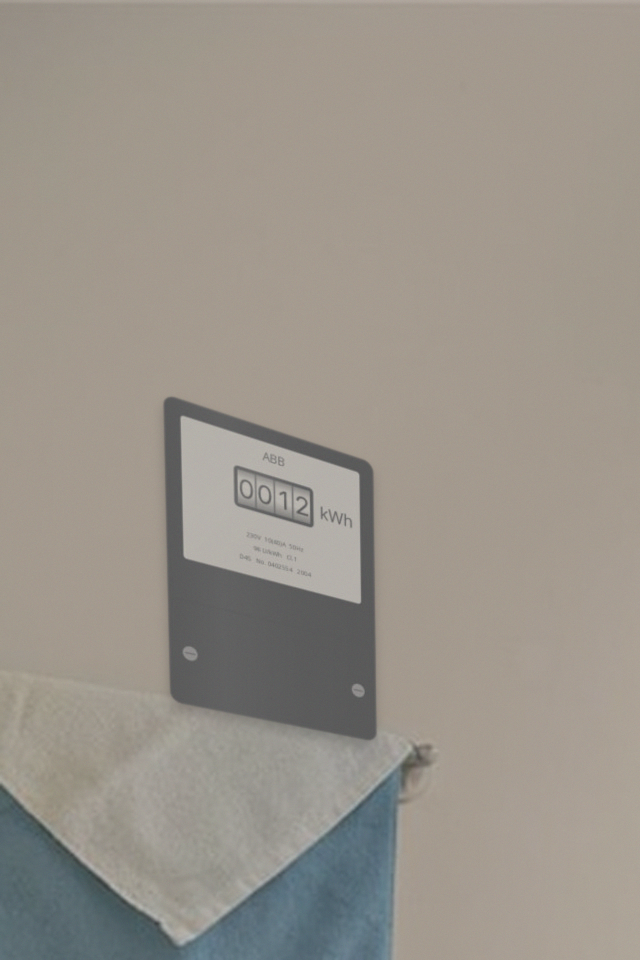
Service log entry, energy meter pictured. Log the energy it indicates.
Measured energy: 12 kWh
